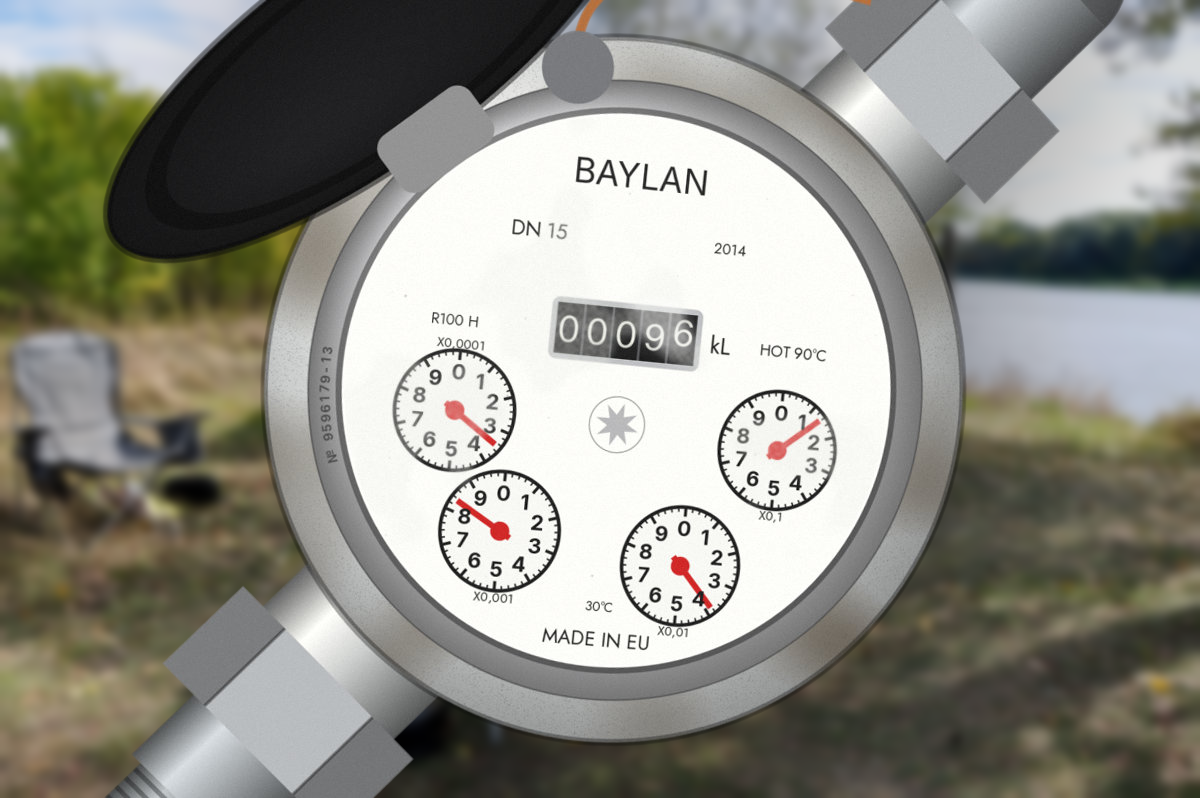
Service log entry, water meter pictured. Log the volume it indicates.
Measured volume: 96.1383 kL
